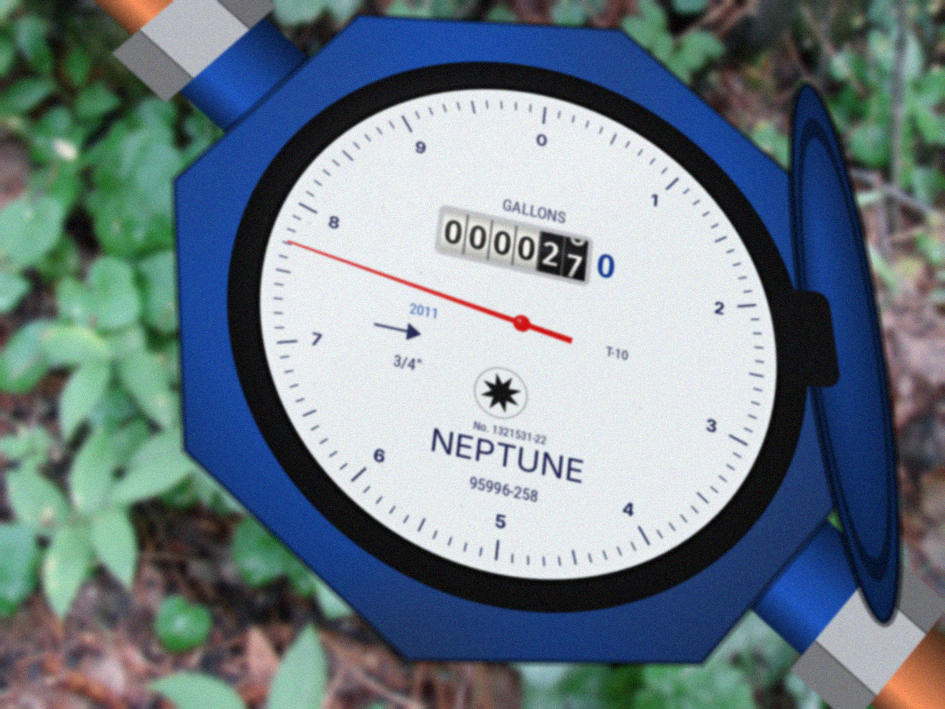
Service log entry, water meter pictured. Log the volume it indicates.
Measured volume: 267.7 gal
